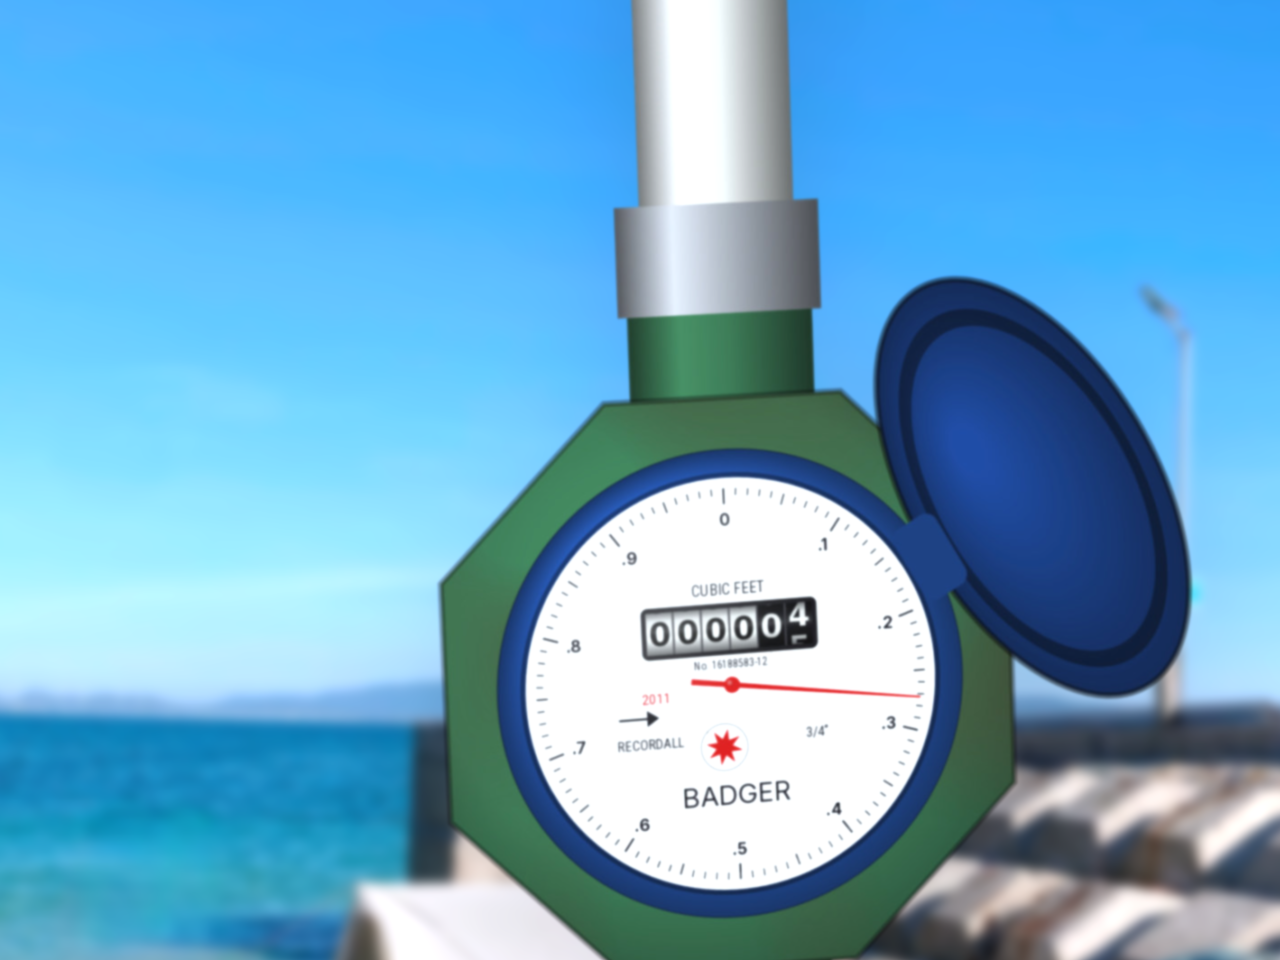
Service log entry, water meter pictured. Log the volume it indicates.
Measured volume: 4.27 ft³
